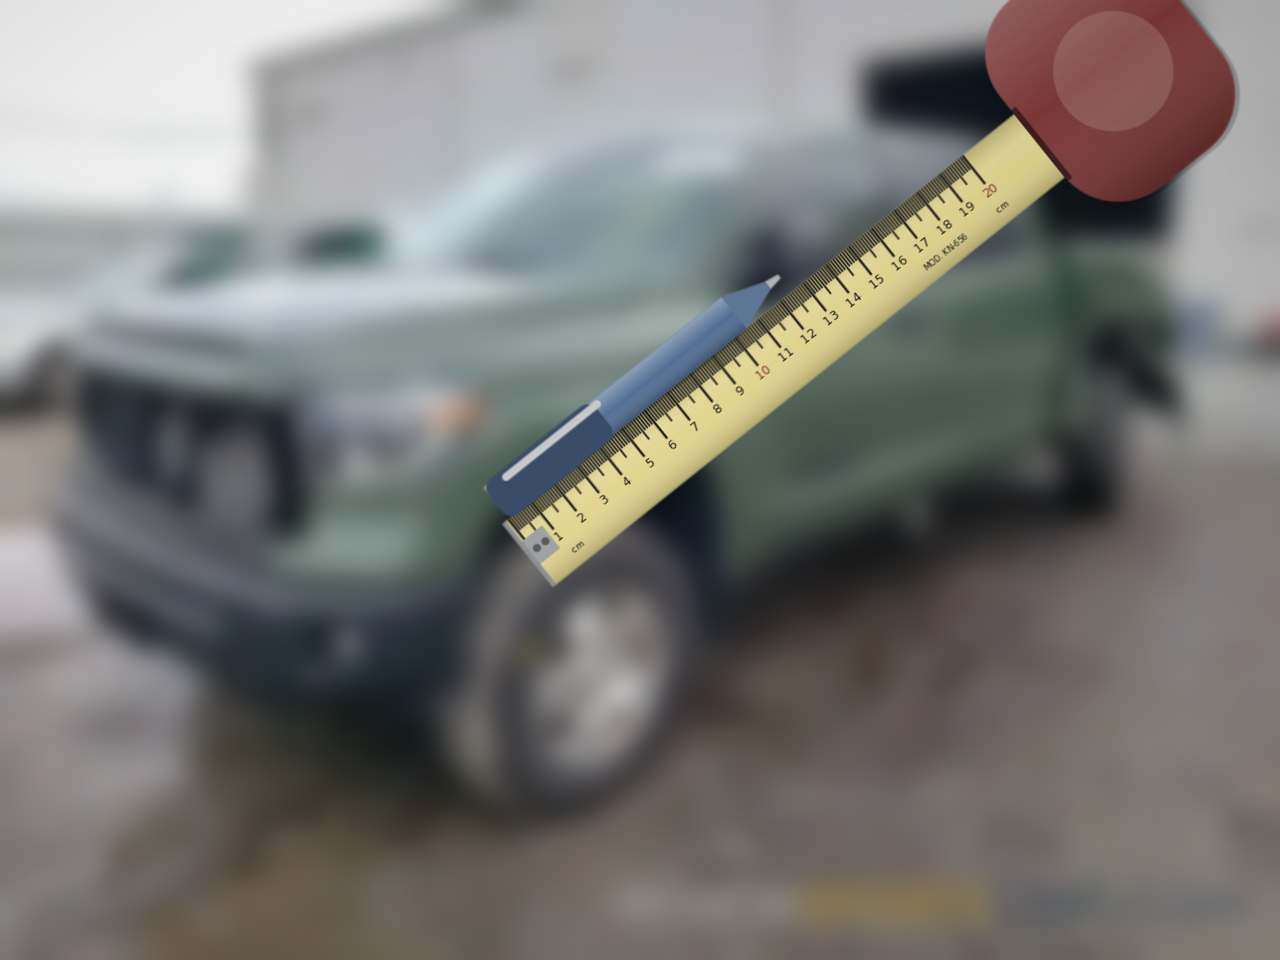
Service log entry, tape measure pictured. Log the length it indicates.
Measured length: 12.5 cm
